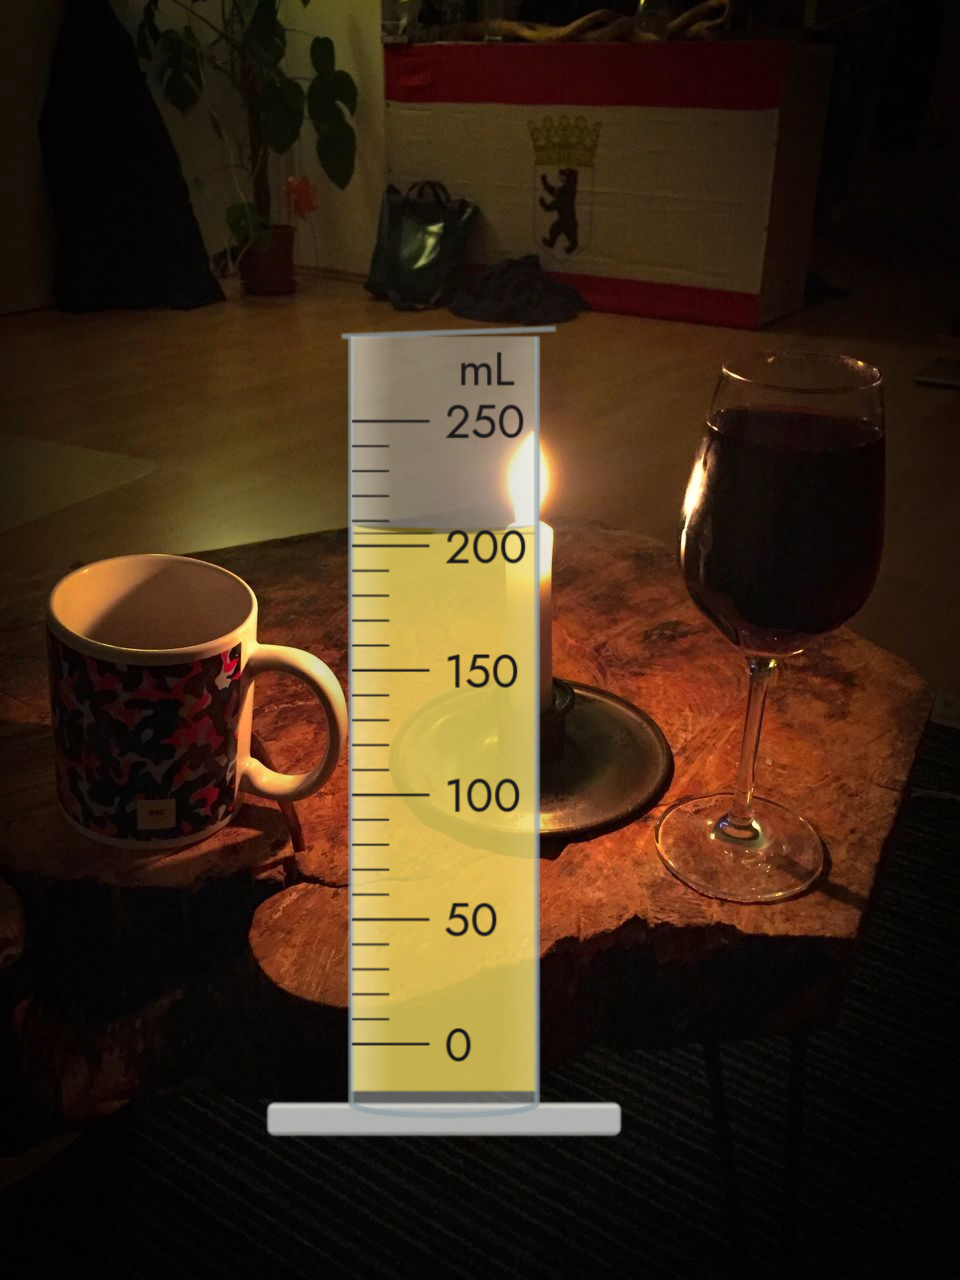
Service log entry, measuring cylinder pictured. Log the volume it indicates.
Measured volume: 205 mL
